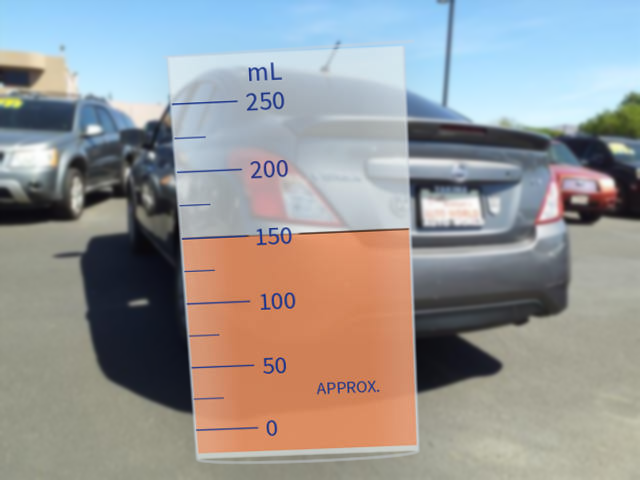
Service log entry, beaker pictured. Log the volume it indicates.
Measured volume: 150 mL
